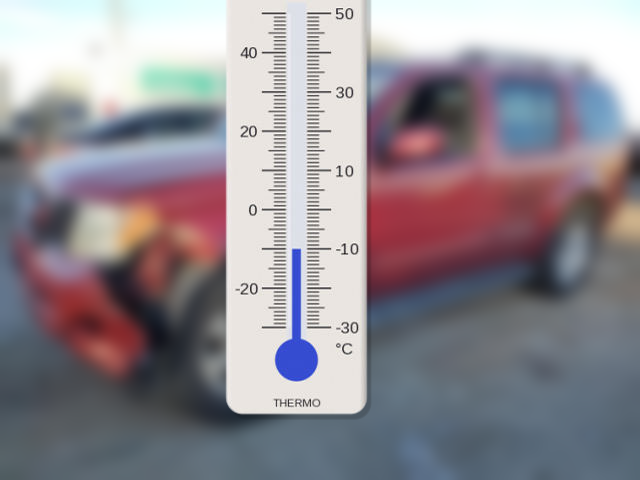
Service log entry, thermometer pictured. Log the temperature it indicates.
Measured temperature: -10 °C
